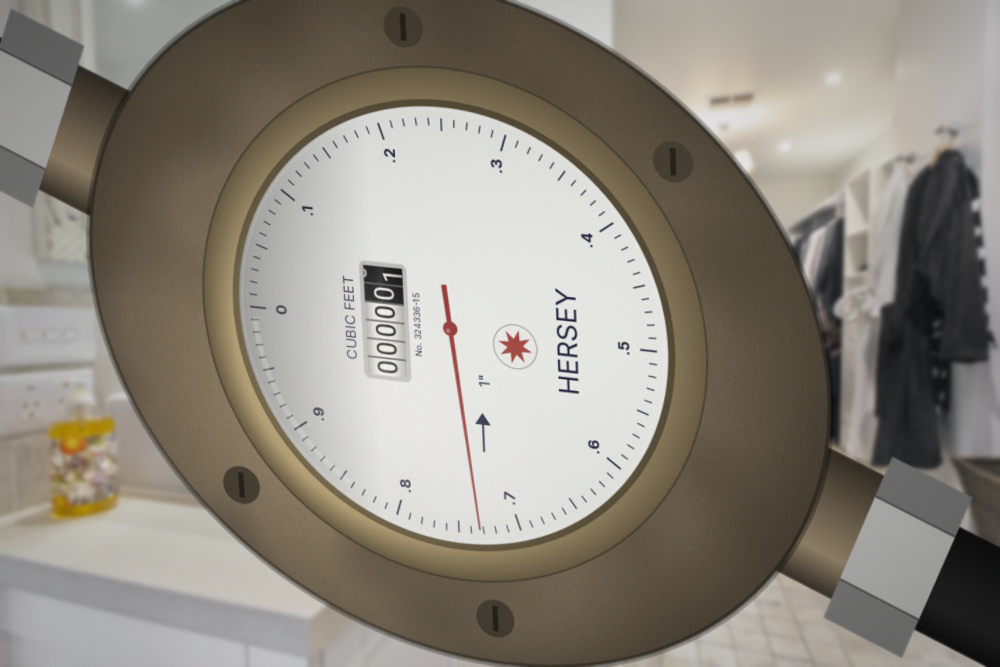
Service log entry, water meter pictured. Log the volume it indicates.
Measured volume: 0.73 ft³
